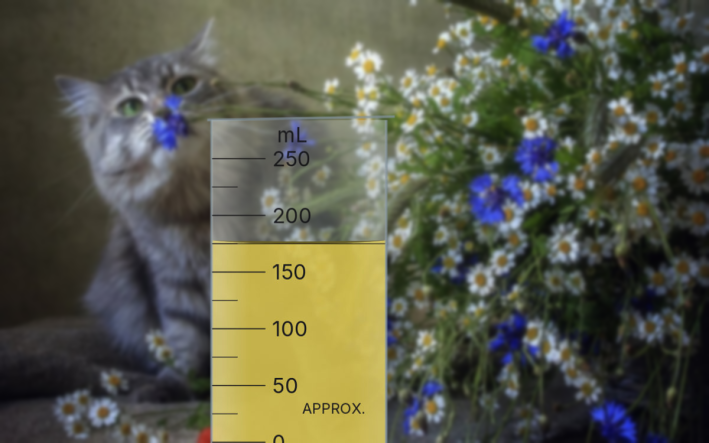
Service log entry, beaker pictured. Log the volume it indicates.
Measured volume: 175 mL
